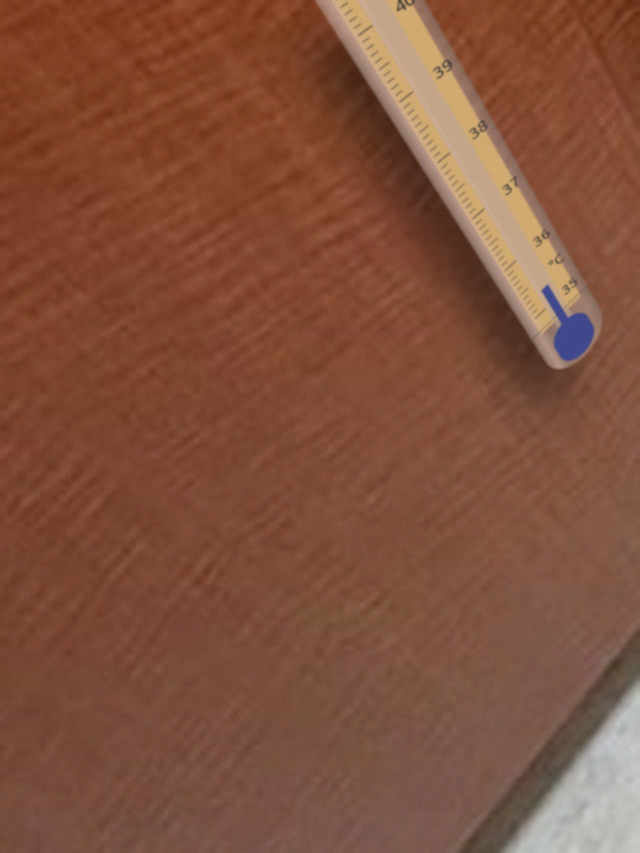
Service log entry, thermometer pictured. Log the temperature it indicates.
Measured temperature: 35.3 °C
